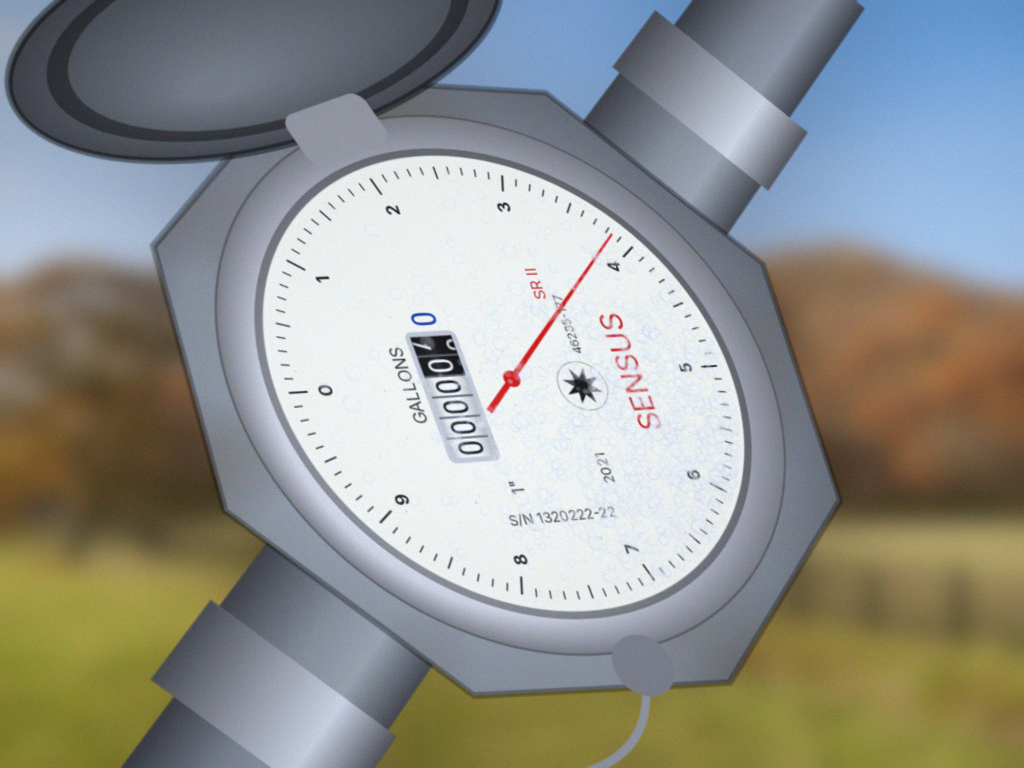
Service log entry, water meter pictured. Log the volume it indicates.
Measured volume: 73.8 gal
